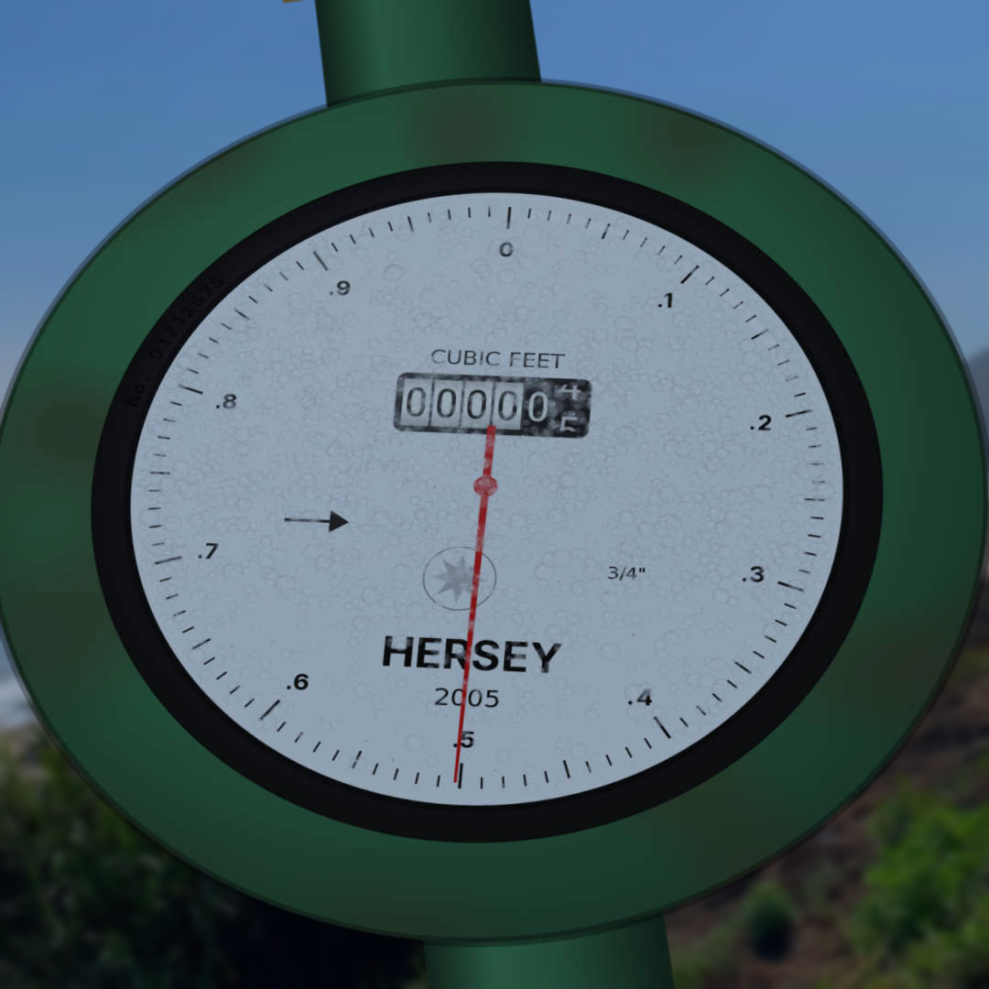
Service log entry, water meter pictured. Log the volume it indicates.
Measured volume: 4.50 ft³
